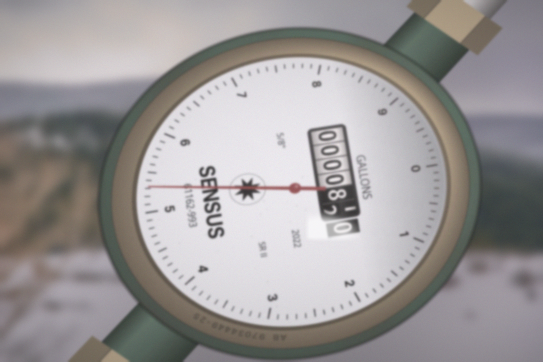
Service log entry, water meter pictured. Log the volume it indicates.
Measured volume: 815.3 gal
